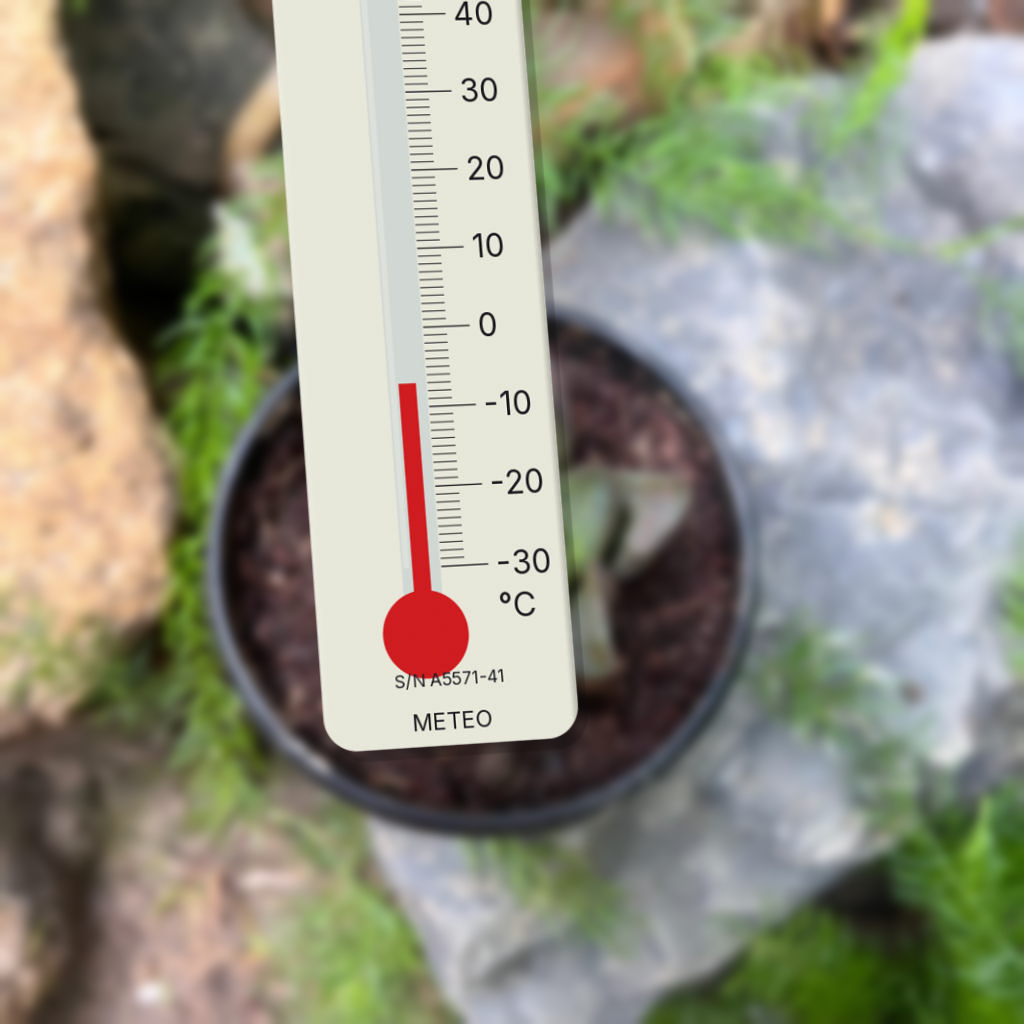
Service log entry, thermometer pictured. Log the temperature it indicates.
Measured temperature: -7 °C
